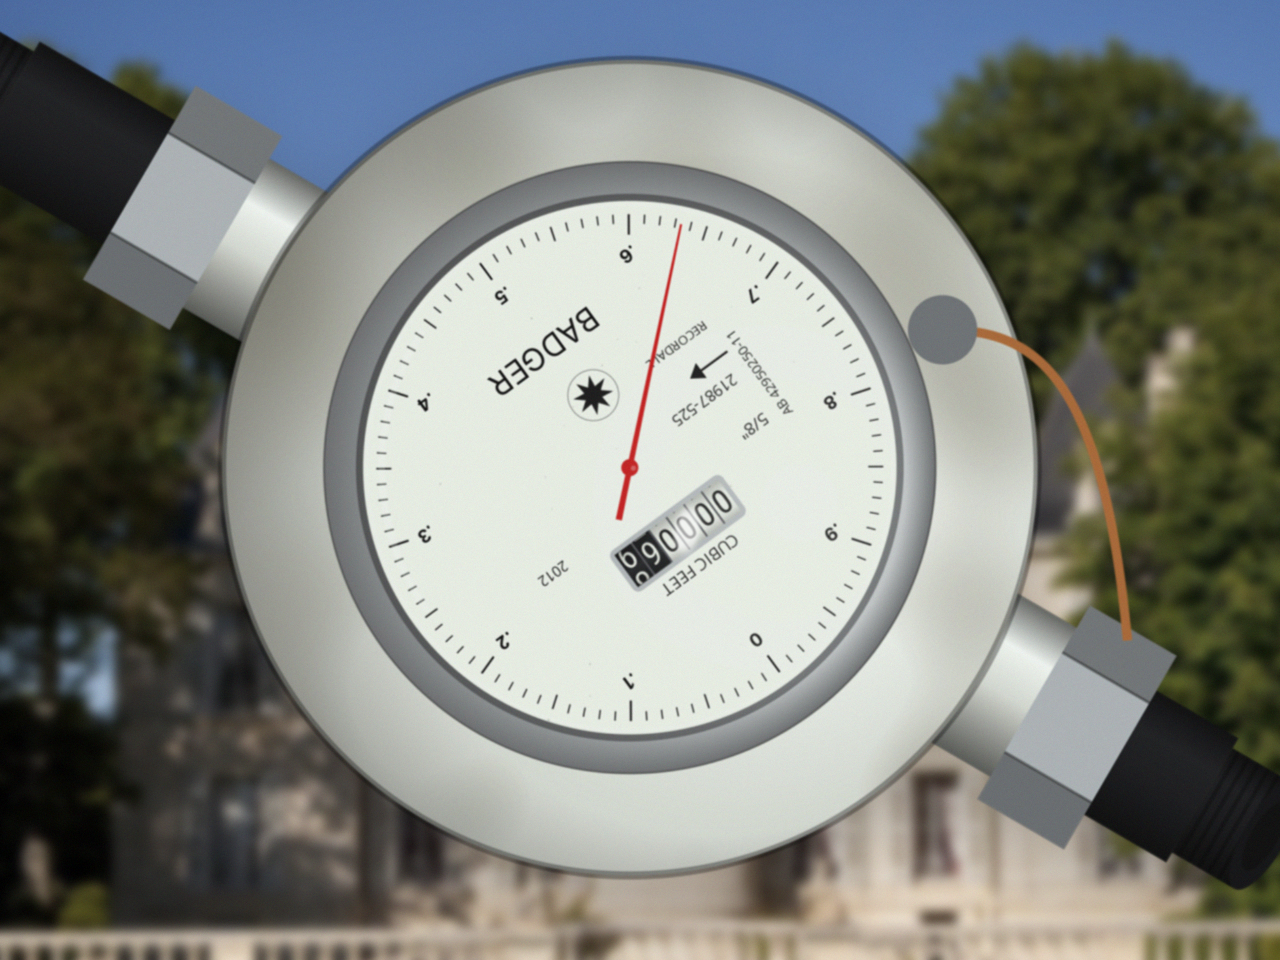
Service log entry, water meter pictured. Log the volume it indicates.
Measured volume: 68.63 ft³
